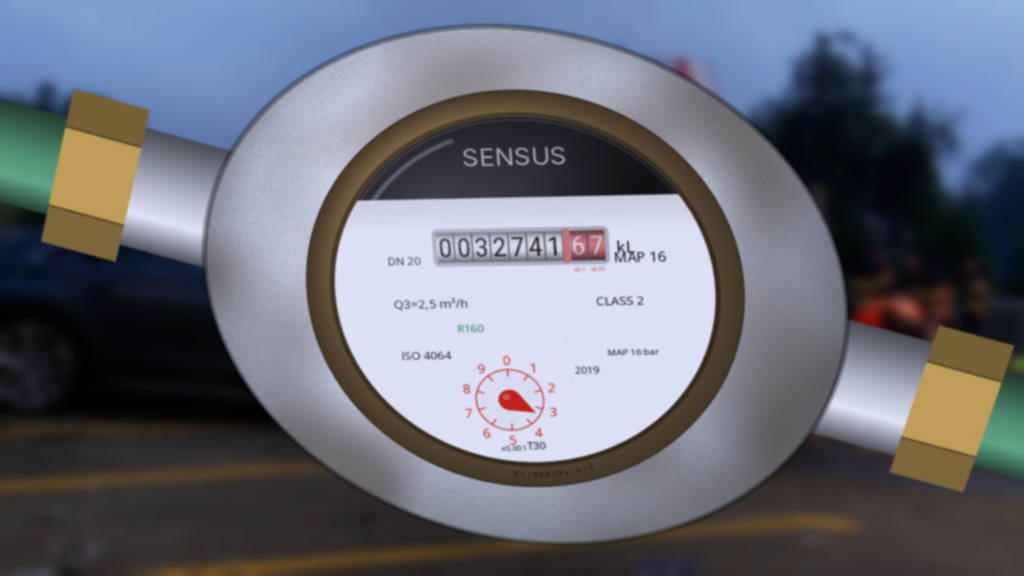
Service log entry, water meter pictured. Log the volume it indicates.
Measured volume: 32741.673 kL
